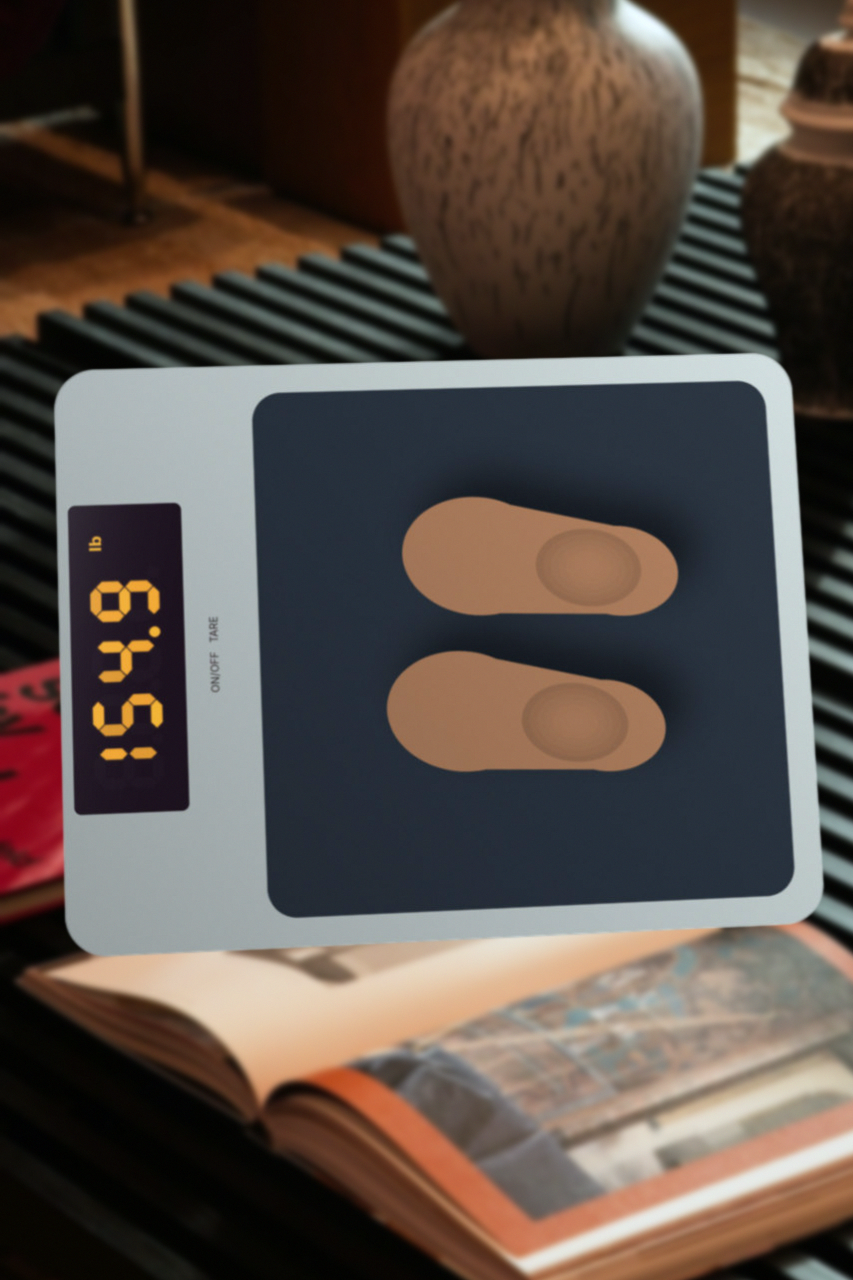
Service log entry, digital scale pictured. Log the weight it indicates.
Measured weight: 154.9 lb
